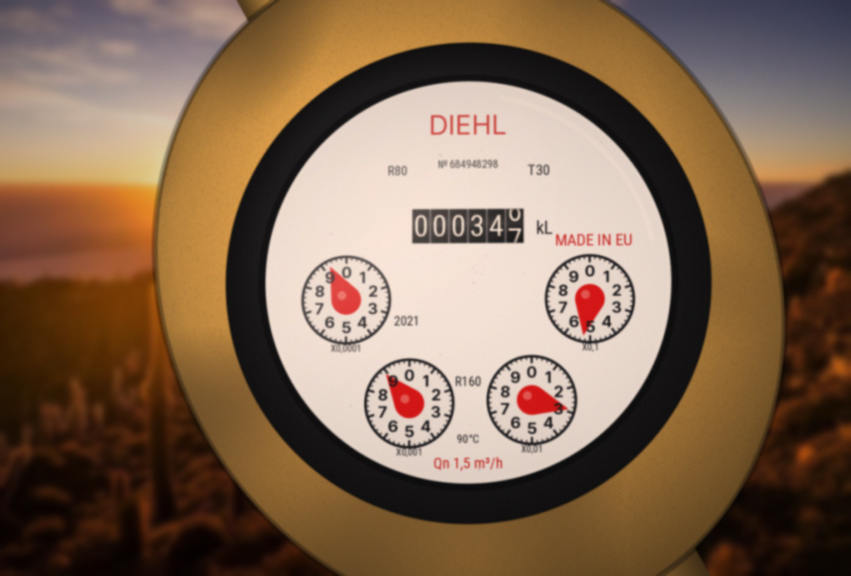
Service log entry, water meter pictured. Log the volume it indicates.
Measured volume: 346.5289 kL
